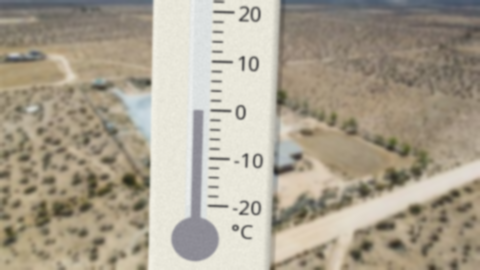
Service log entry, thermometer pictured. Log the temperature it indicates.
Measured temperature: 0 °C
